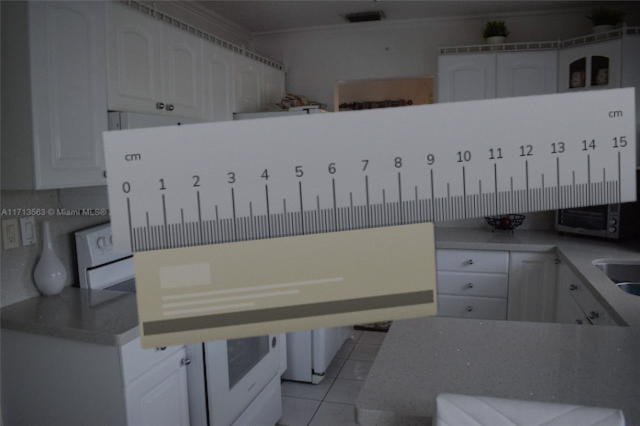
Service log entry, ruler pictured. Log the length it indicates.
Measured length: 9 cm
